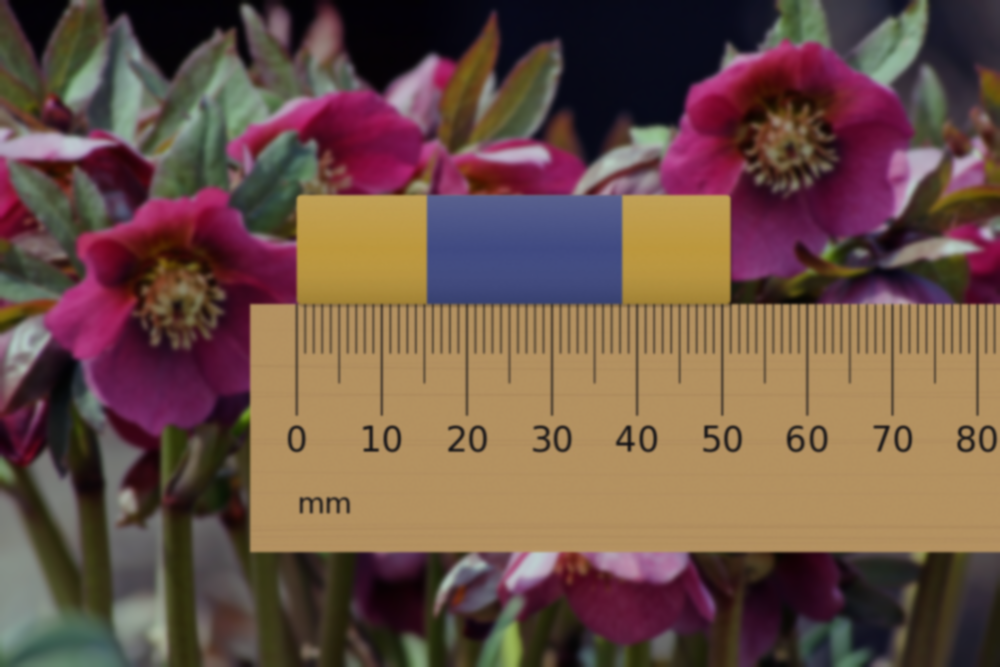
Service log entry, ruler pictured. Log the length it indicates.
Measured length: 51 mm
